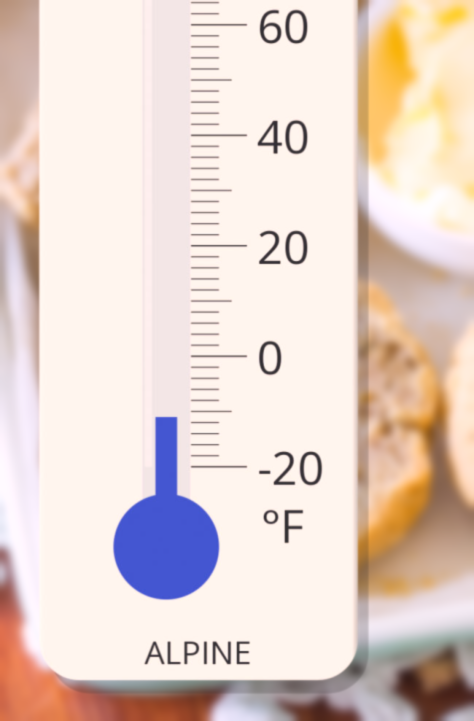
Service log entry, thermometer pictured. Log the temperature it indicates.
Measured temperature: -11 °F
